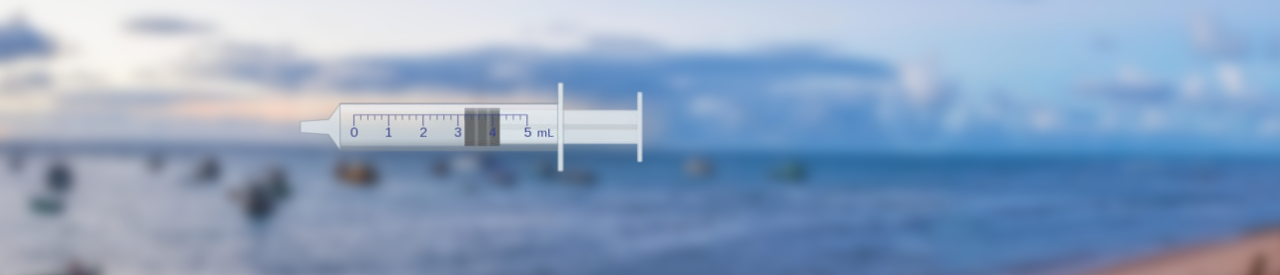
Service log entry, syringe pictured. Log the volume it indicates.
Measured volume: 3.2 mL
